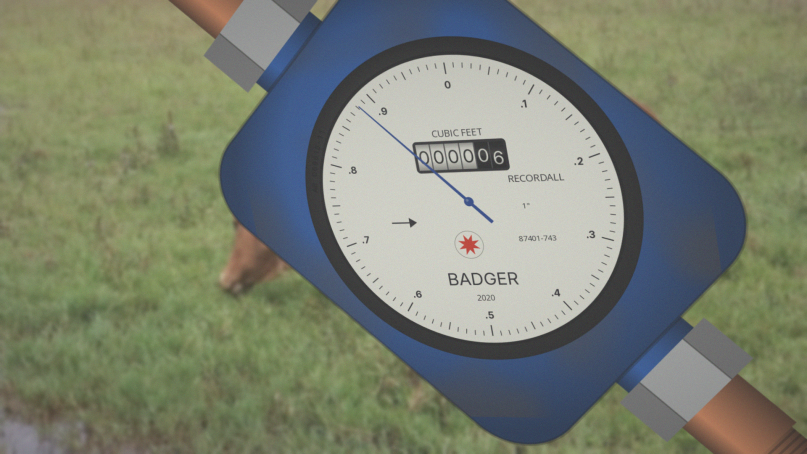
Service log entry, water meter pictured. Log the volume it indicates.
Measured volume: 5.88 ft³
